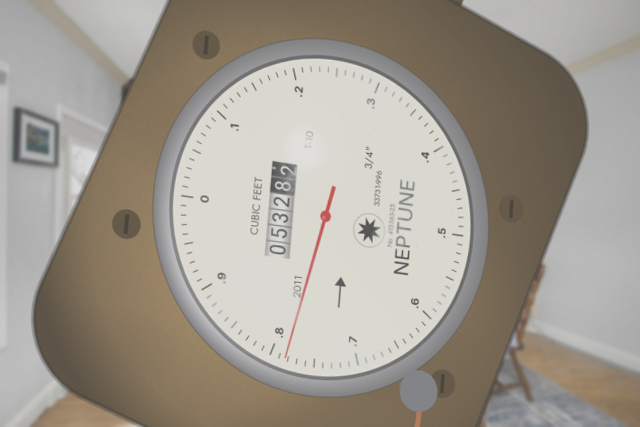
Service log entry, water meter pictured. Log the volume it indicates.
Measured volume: 53281.78 ft³
